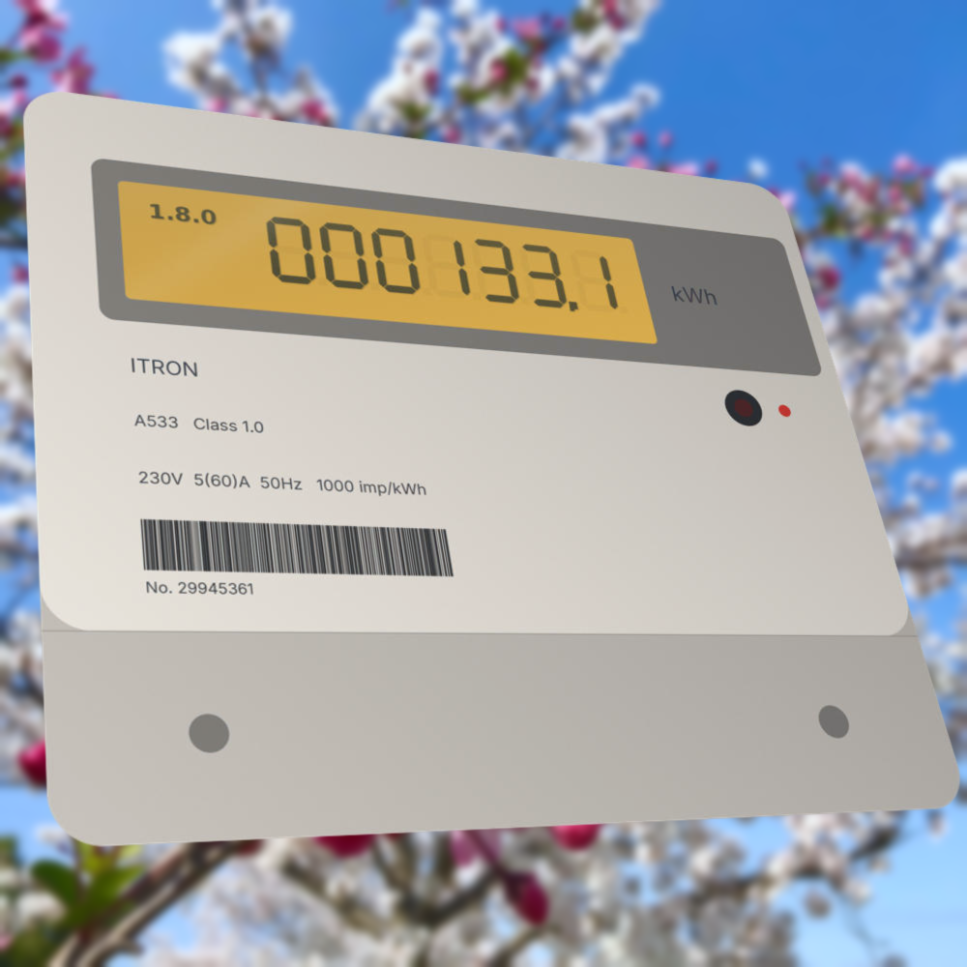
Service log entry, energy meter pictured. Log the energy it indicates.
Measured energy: 133.1 kWh
